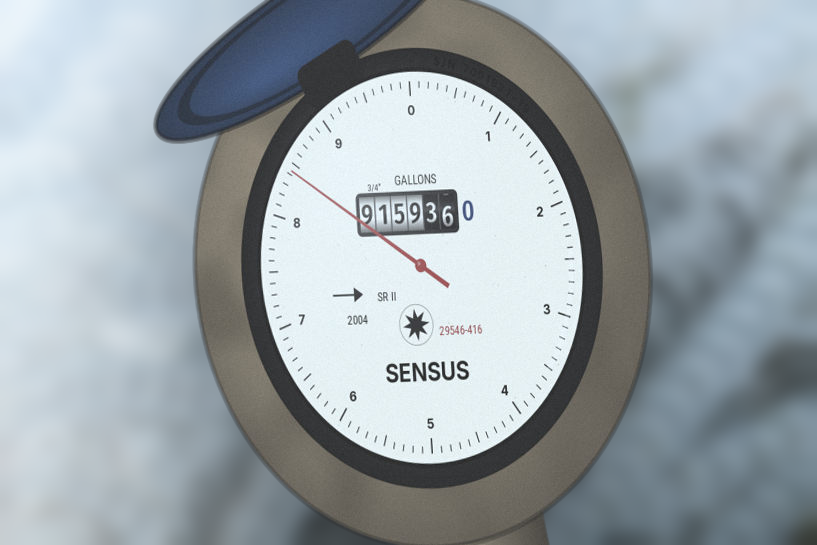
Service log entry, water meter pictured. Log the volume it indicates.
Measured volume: 9159358.4 gal
